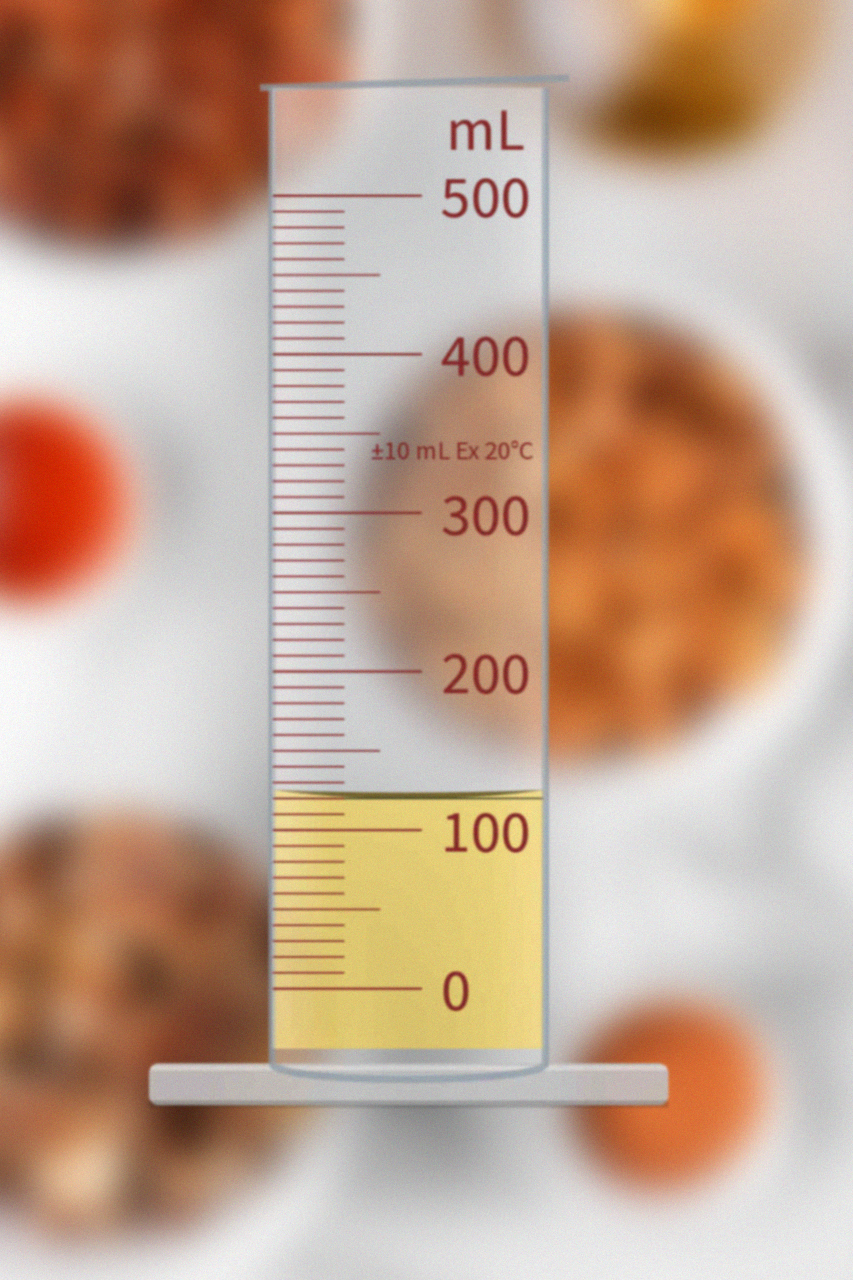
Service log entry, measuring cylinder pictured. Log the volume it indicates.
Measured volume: 120 mL
